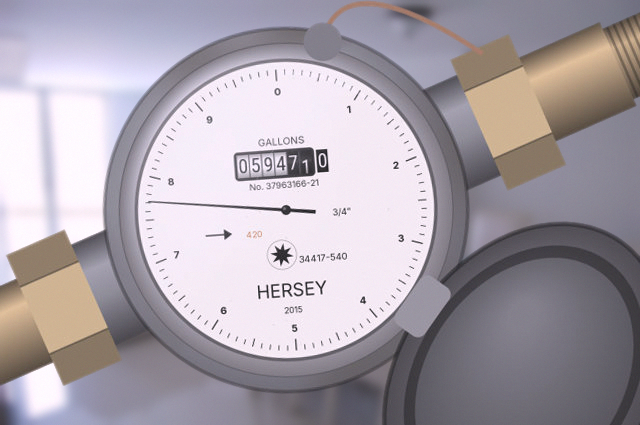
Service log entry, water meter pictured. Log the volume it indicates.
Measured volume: 594707.7 gal
